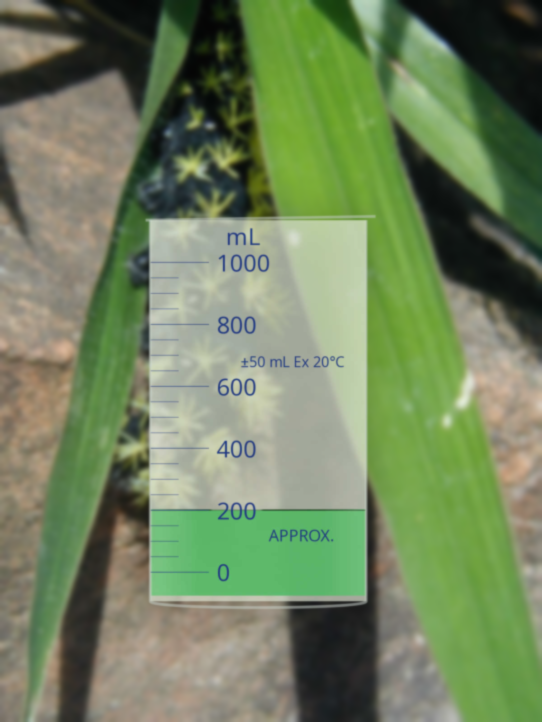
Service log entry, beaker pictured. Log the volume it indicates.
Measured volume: 200 mL
